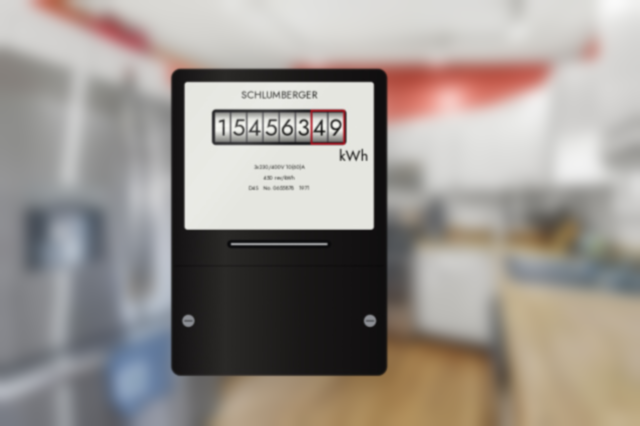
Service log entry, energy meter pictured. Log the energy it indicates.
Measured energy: 154563.49 kWh
